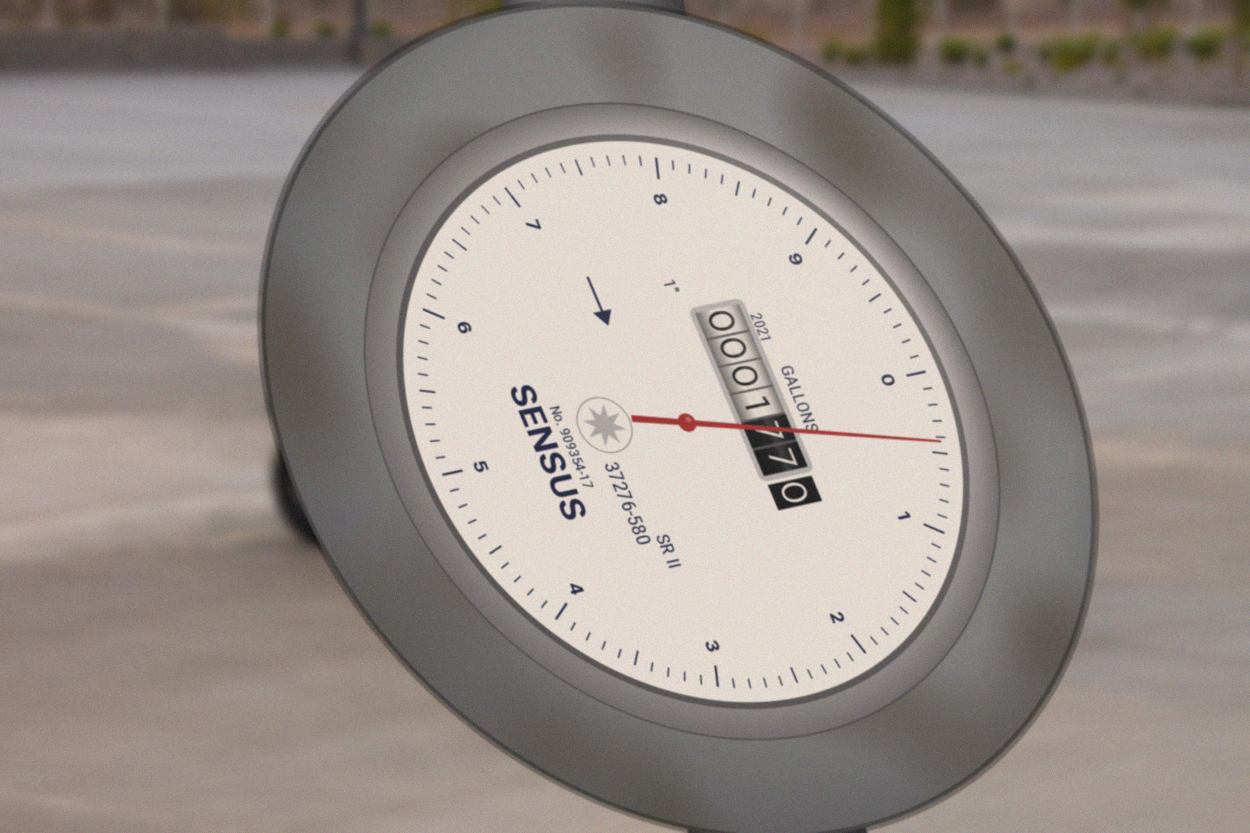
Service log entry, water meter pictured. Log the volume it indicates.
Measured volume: 1770.4 gal
